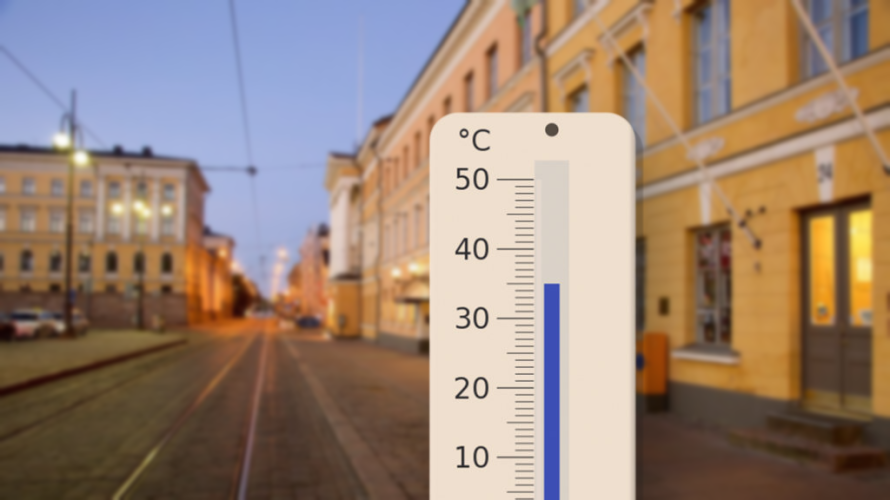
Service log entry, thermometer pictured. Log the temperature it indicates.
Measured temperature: 35 °C
